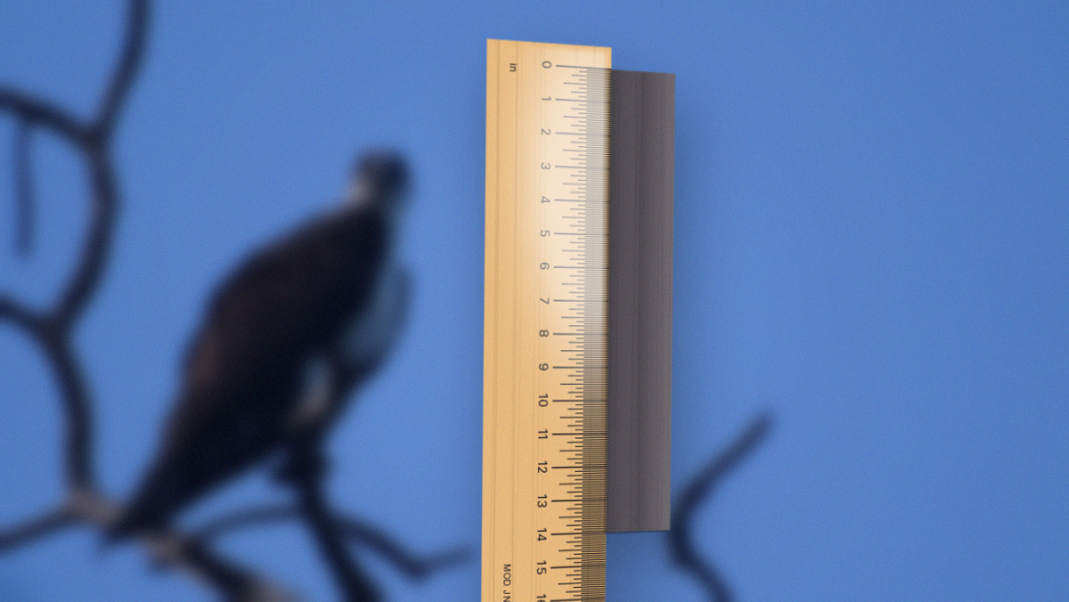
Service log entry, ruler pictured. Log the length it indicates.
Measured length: 14 in
